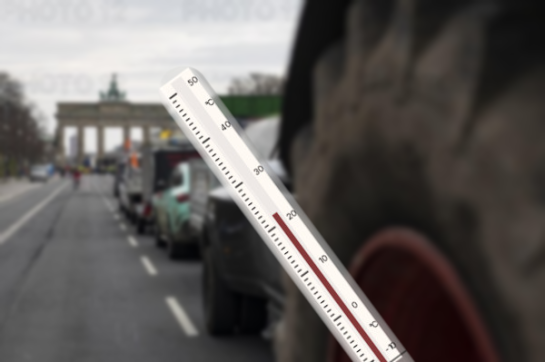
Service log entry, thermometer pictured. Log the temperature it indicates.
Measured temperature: 22 °C
